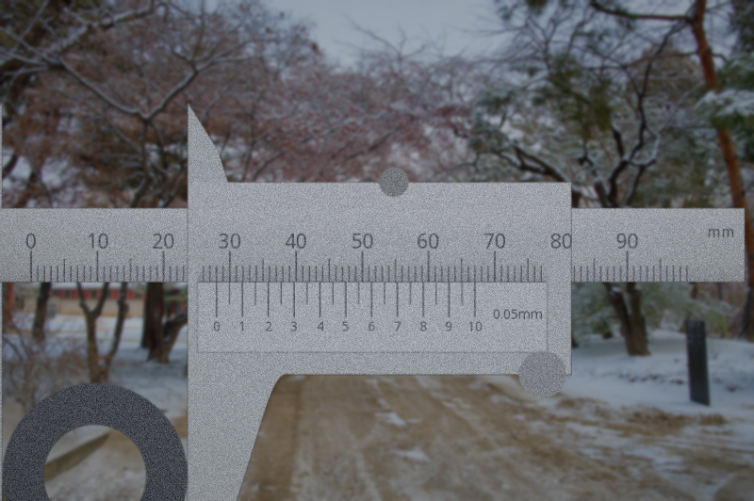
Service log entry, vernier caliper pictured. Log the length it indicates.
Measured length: 28.0 mm
